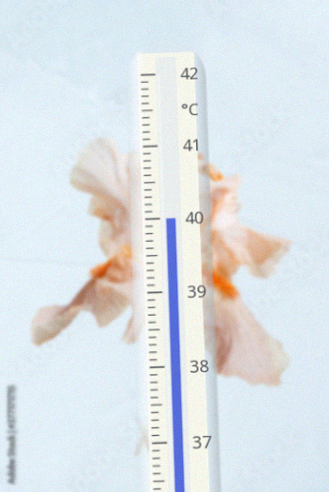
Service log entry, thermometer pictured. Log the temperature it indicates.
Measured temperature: 40 °C
